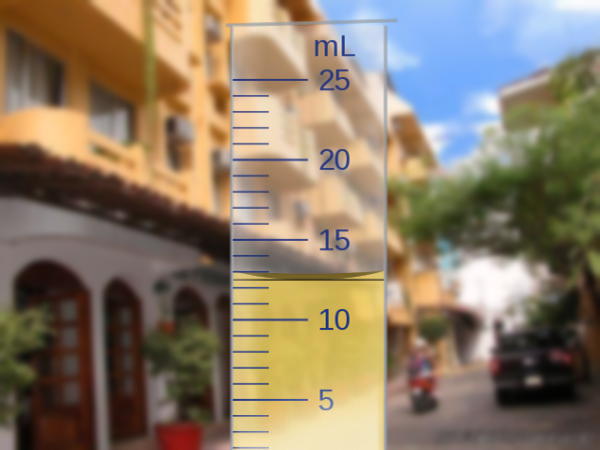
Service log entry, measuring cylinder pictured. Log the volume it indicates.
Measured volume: 12.5 mL
